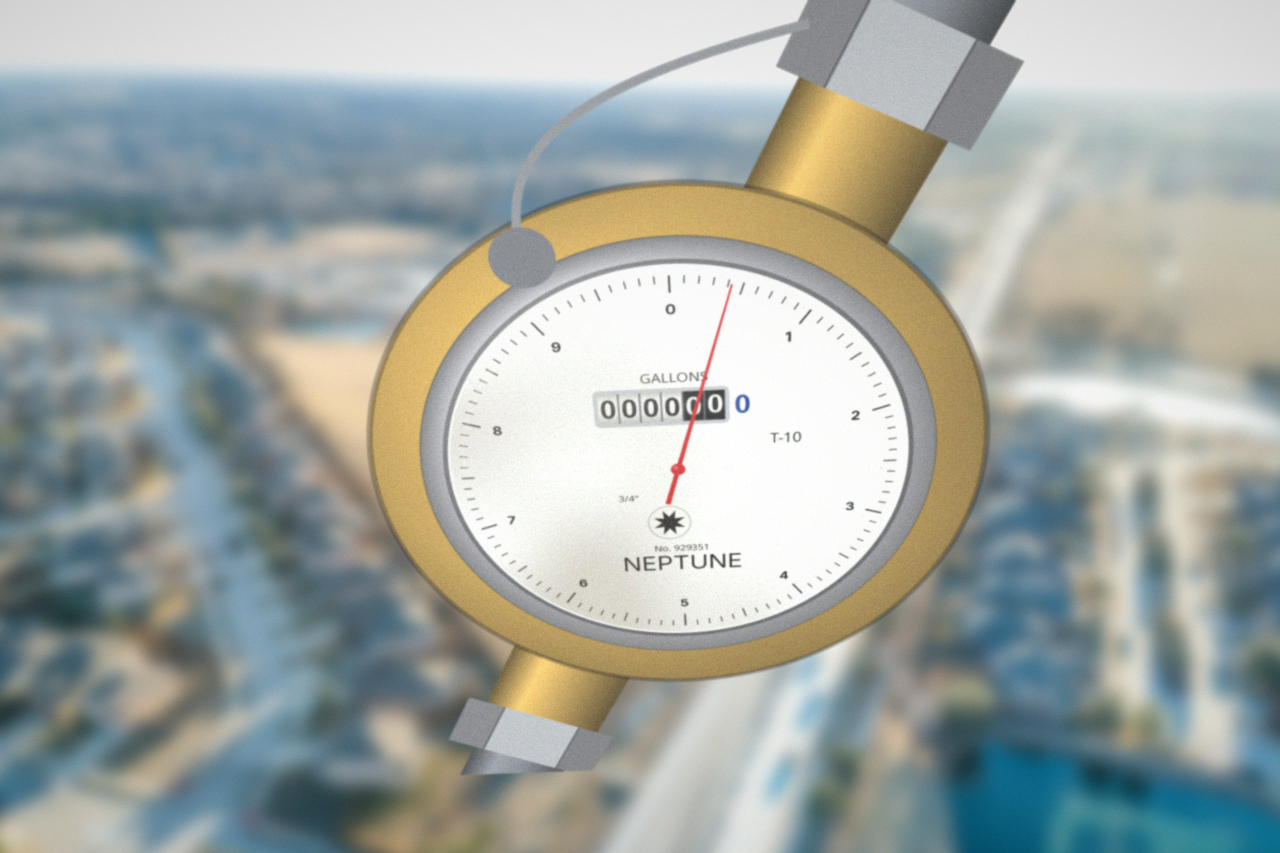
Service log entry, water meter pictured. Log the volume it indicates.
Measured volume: 0.4 gal
